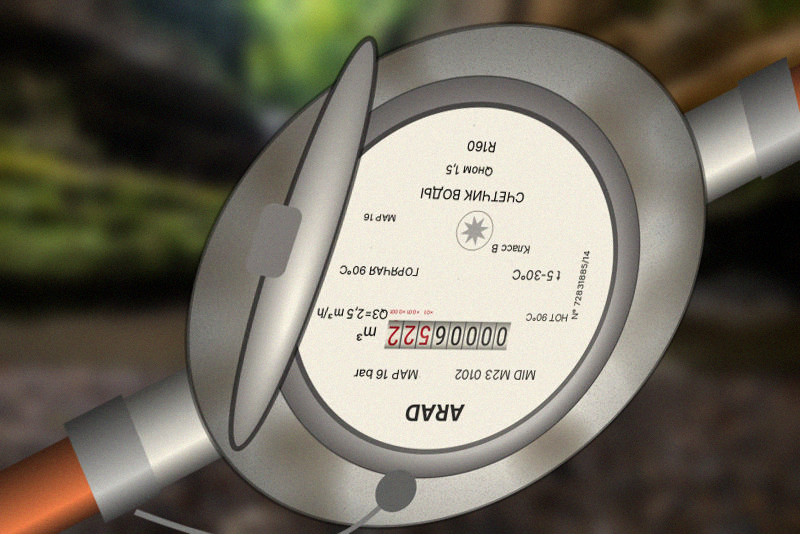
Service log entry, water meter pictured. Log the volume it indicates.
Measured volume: 6.522 m³
